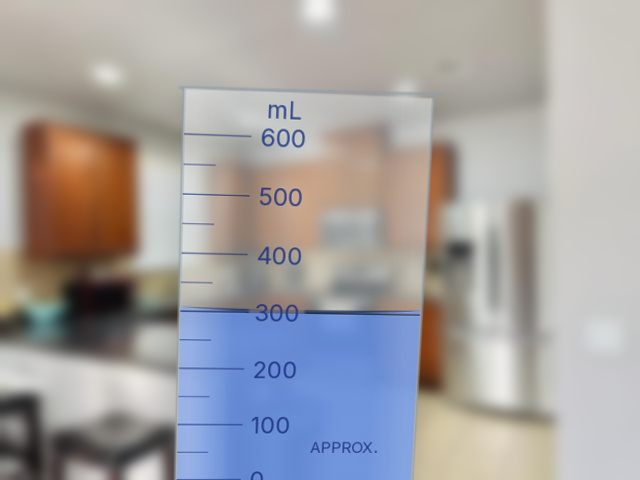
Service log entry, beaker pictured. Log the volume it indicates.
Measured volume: 300 mL
